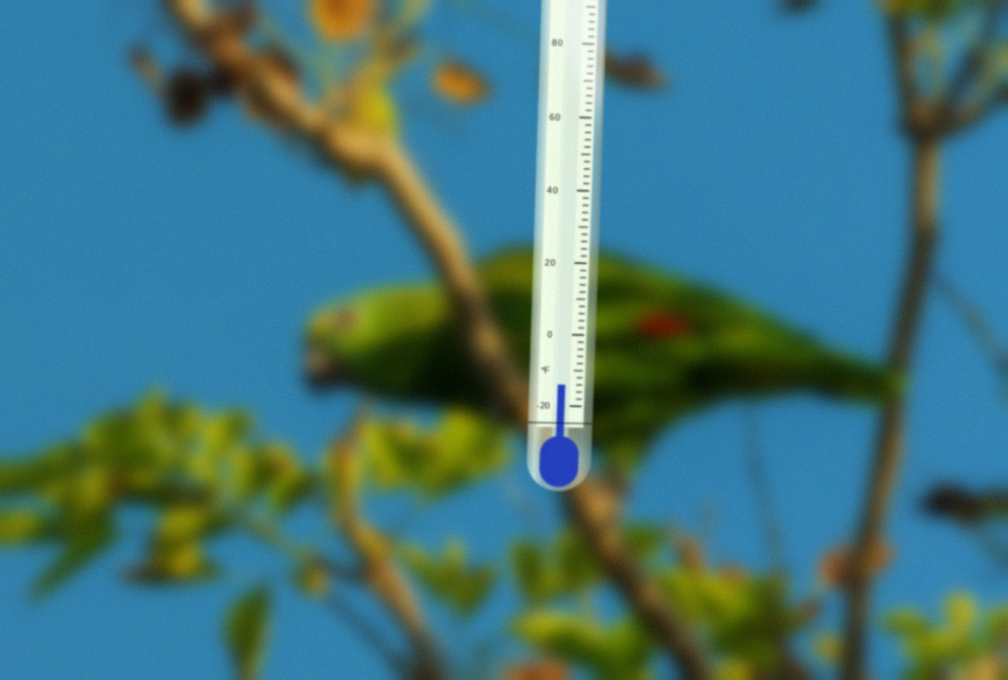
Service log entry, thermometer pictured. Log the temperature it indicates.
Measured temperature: -14 °F
